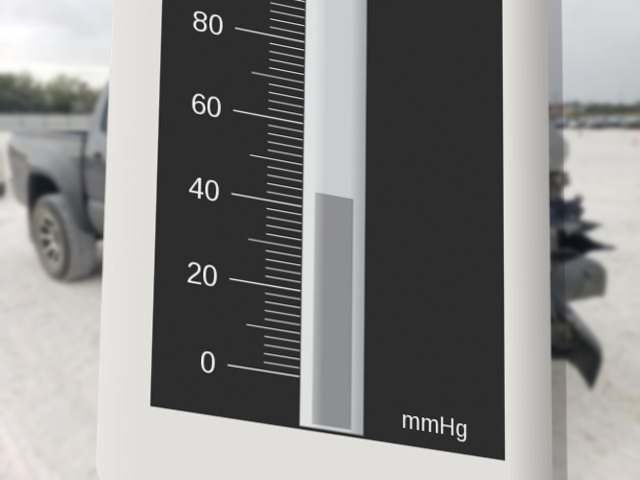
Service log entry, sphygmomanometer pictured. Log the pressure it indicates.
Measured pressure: 44 mmHg
